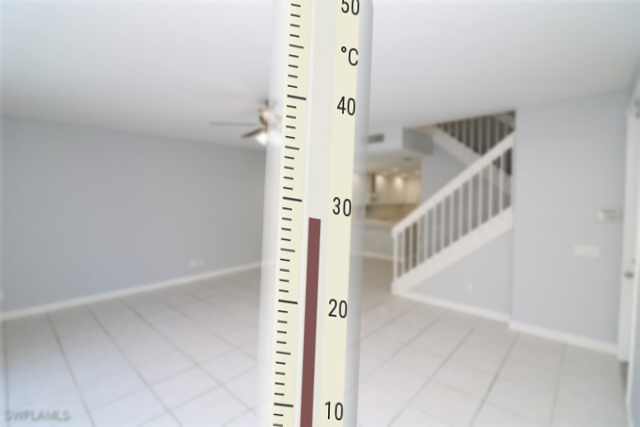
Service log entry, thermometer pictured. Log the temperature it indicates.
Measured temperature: 28.5 °C
